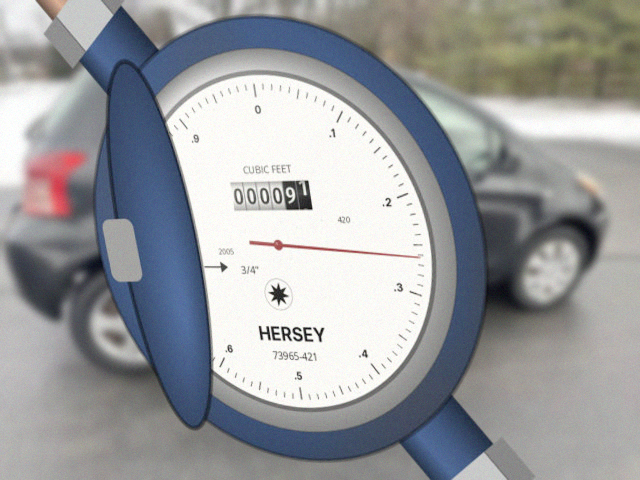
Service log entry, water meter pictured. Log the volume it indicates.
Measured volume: 91.26 ft³
